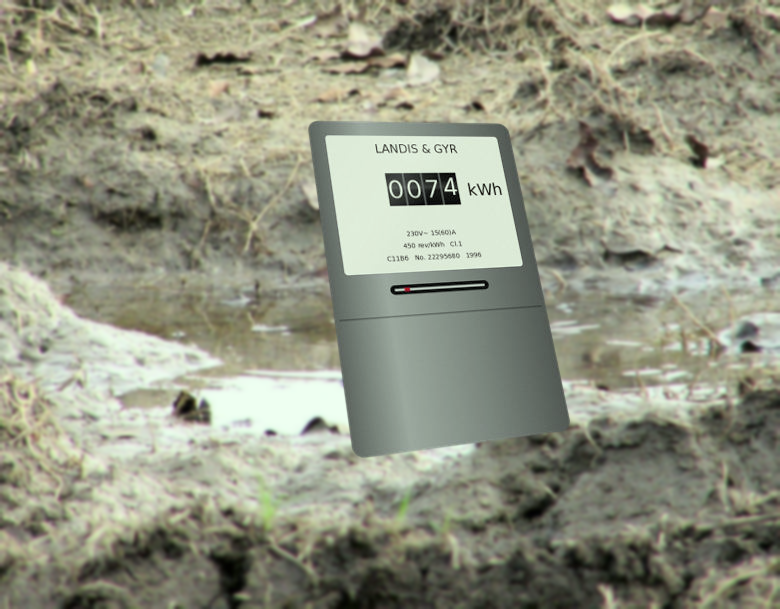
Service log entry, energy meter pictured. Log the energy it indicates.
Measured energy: 74 kWh
